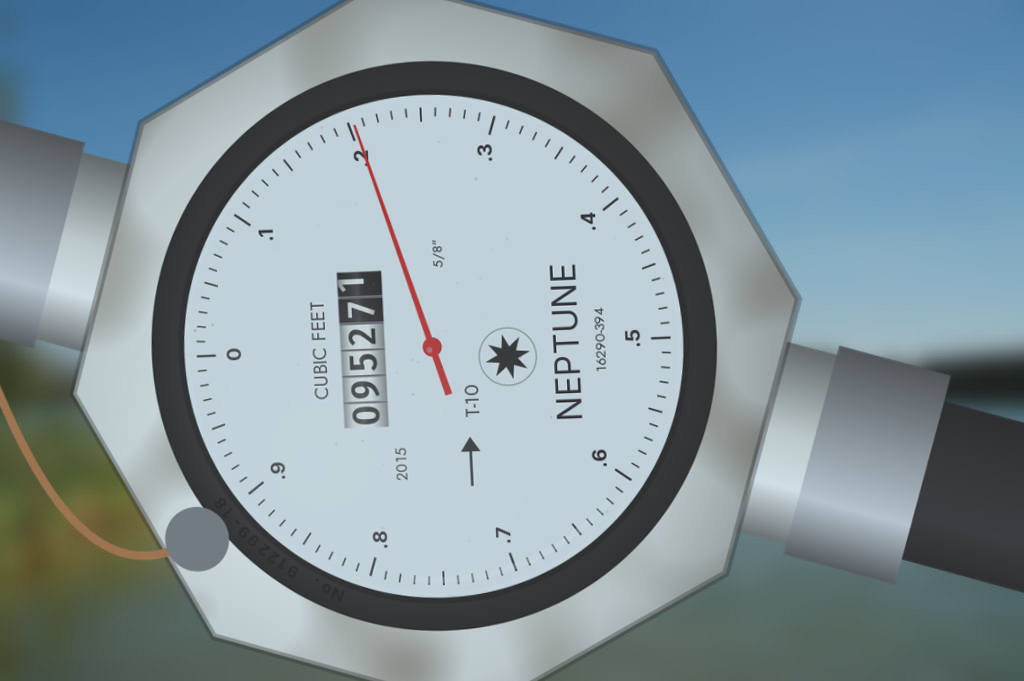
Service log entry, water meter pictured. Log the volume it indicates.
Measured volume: 95271.20 ft³
